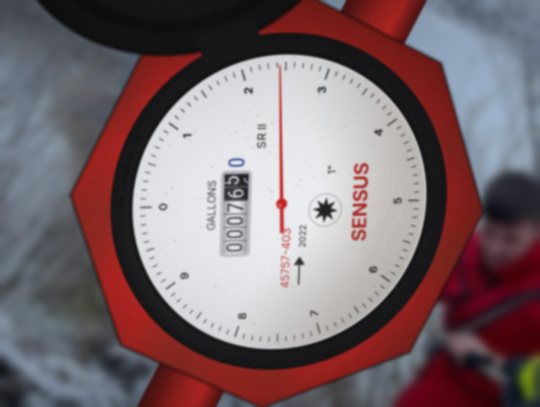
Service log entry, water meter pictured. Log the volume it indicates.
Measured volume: 7652.4 gal
